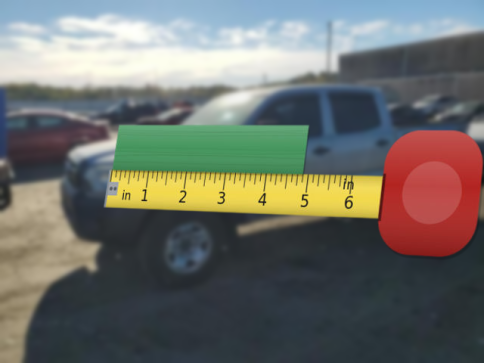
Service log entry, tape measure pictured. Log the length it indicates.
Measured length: 4.875 in
